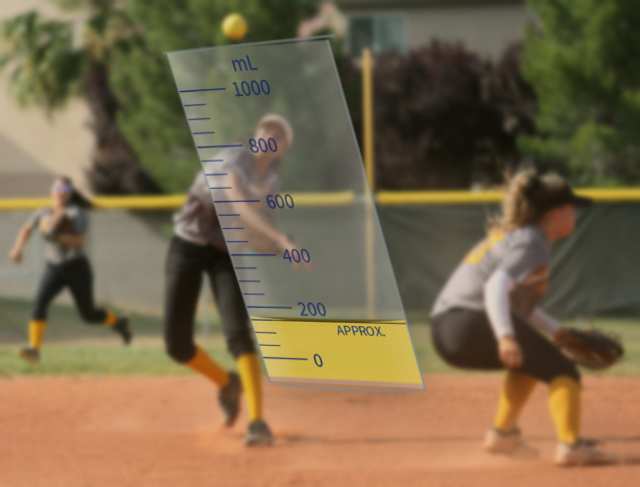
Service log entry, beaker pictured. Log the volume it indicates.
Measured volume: 150 mL
